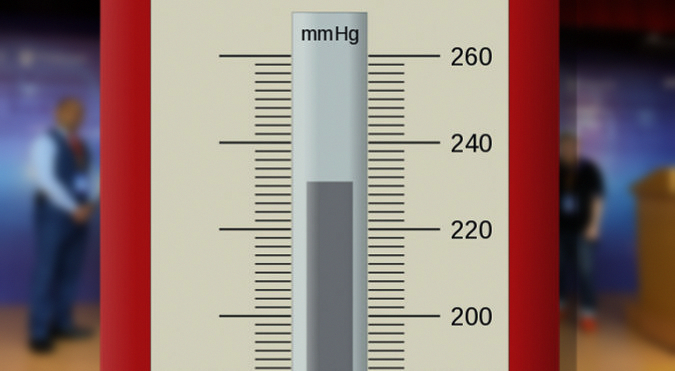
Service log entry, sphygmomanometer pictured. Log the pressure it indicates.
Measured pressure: 231 mmHg
